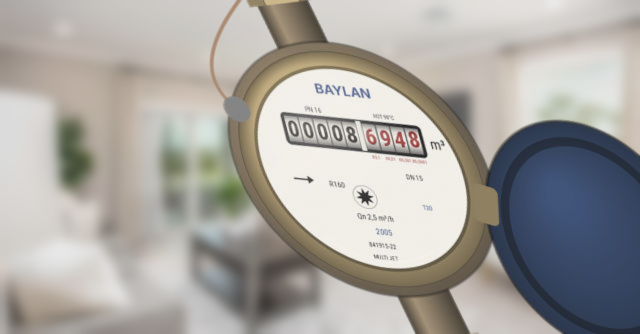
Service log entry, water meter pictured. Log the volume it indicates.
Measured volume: 8.6948 m³
